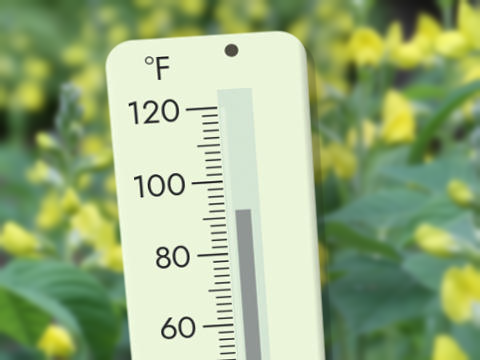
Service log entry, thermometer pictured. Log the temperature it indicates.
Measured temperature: 92 °F
